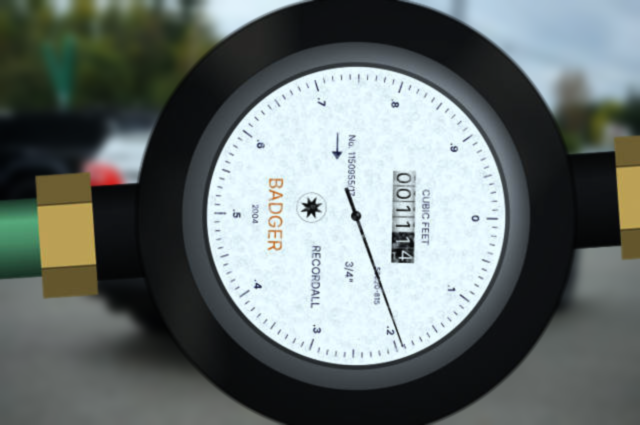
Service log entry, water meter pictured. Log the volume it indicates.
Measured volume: 1114.19 ft³
